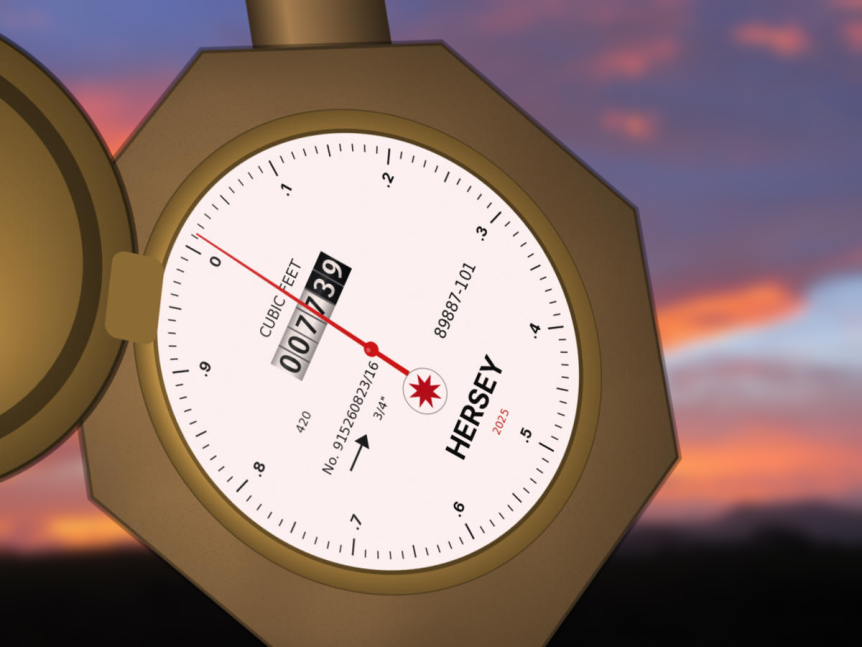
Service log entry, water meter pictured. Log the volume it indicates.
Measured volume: 7739.01 ft³
